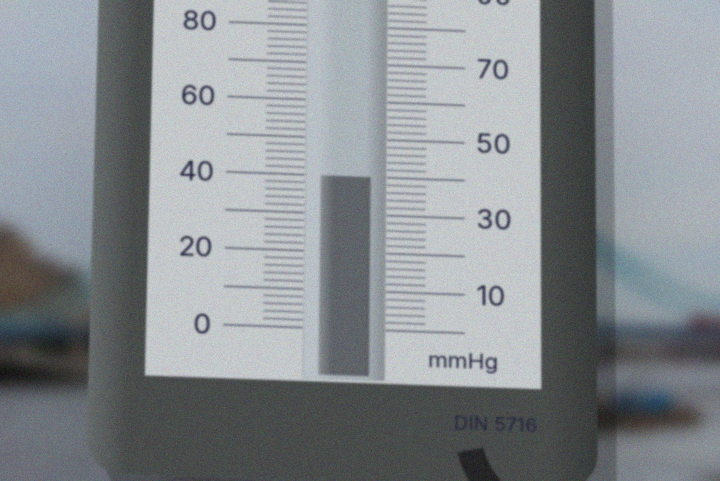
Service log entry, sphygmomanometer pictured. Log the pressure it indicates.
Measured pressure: 40 mmHg
